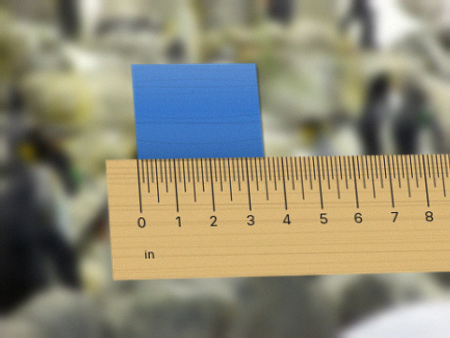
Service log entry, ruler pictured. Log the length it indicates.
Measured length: 3.5 in
